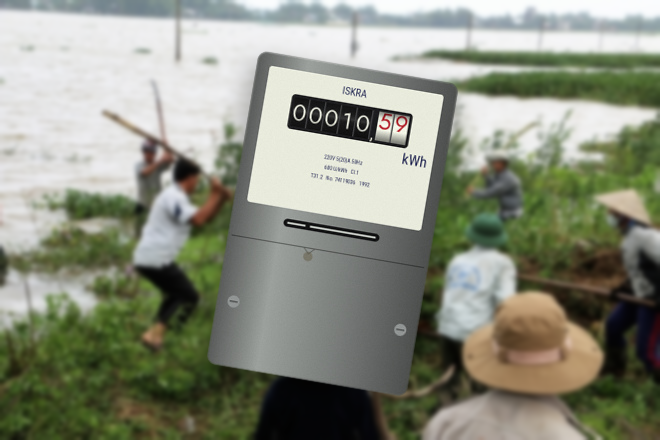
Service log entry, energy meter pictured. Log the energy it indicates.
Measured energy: 10.59 kWh
